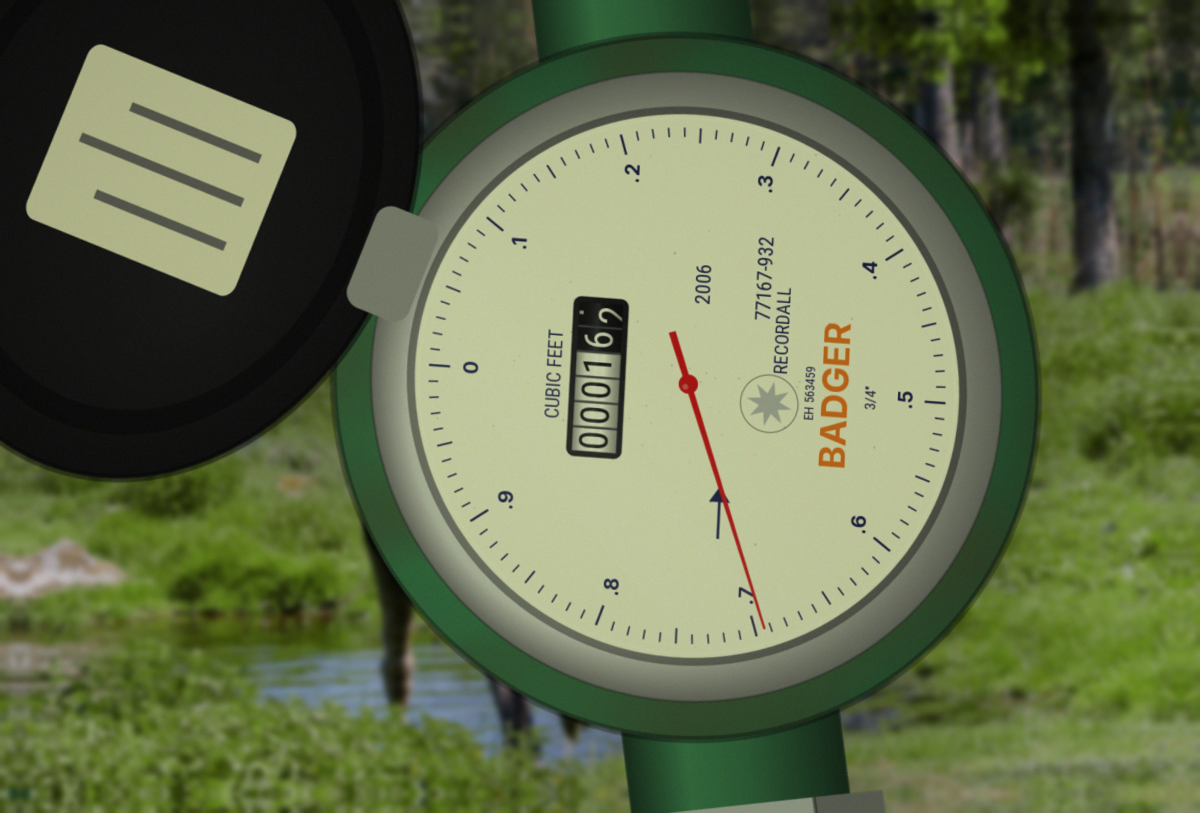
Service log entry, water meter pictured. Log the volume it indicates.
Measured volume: 161.69 ft³
